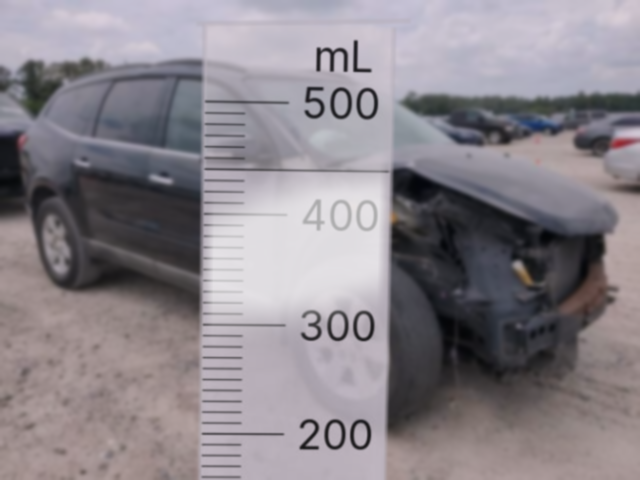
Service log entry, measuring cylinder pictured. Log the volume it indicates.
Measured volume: 440 mL
